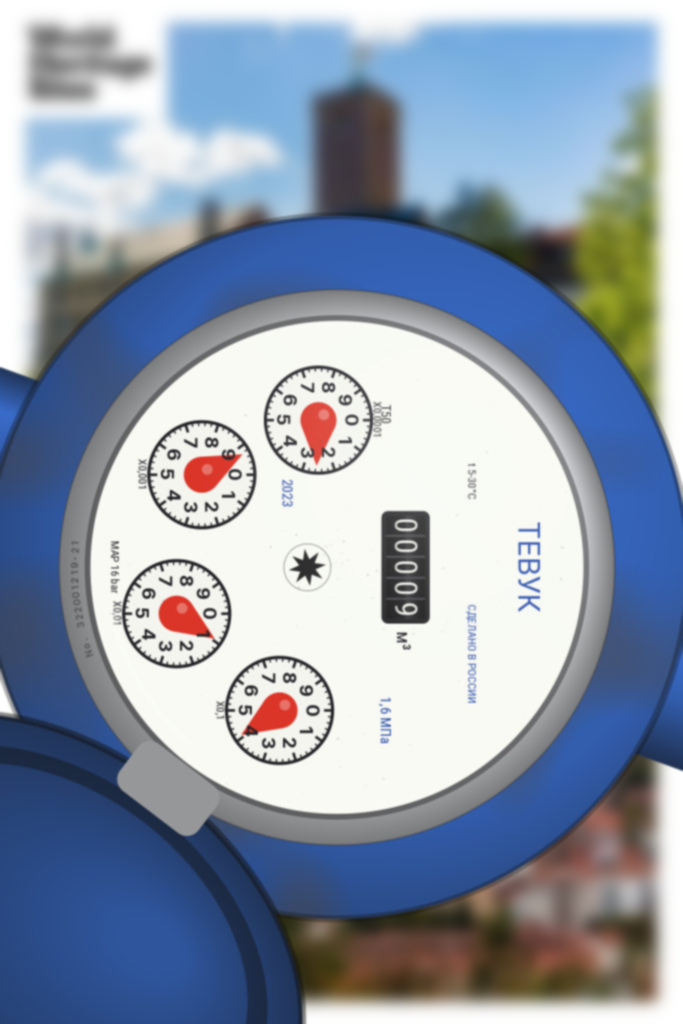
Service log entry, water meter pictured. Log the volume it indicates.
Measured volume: 9.4092 m³
